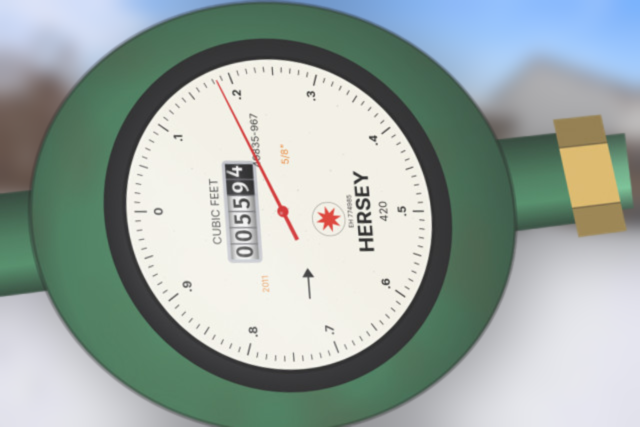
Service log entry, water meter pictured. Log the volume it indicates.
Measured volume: 5594.18 ft³
